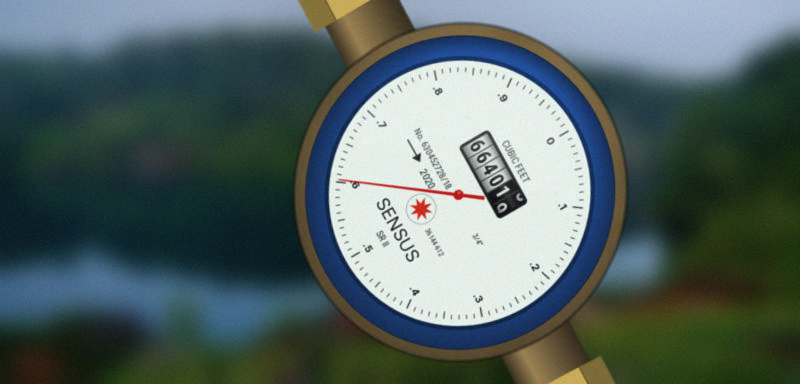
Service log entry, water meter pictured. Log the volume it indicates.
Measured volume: 664018.60 ft³
